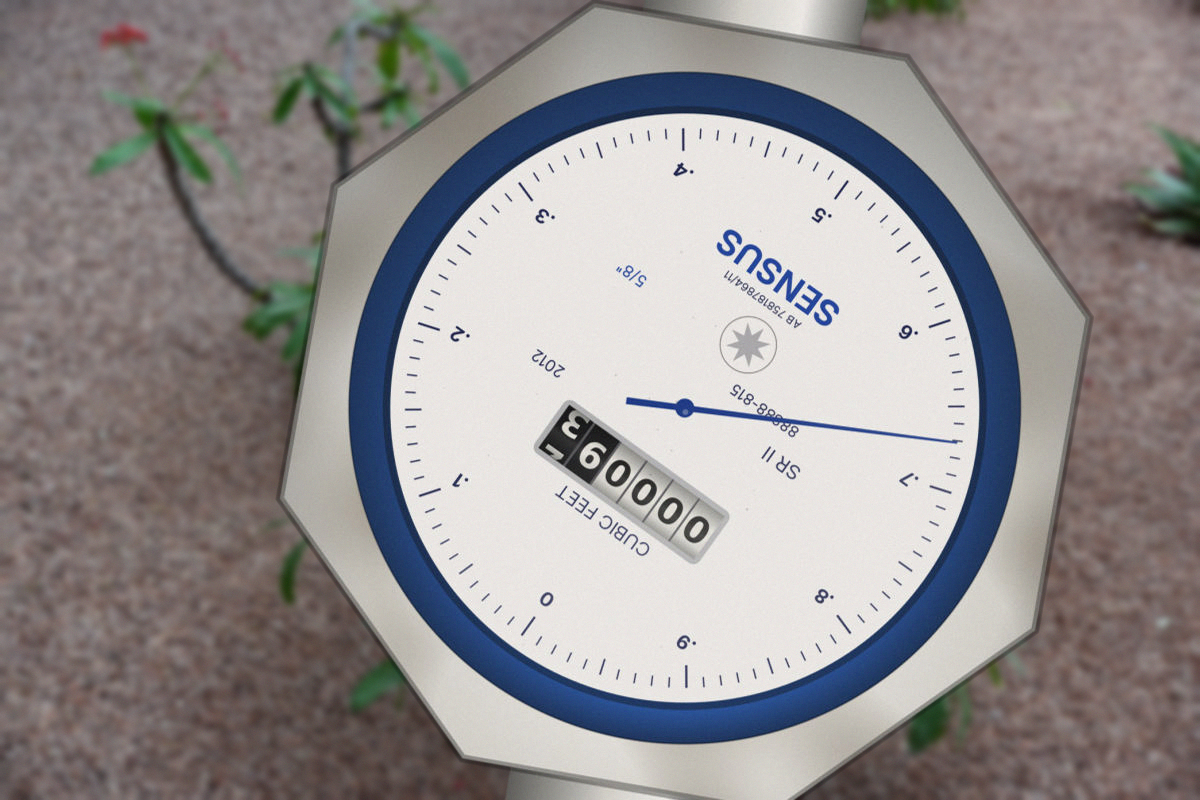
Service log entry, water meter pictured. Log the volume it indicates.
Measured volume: 92.67 ft³
